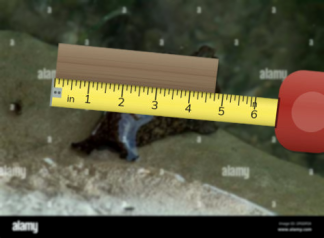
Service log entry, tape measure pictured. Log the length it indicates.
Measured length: 4.75 in
